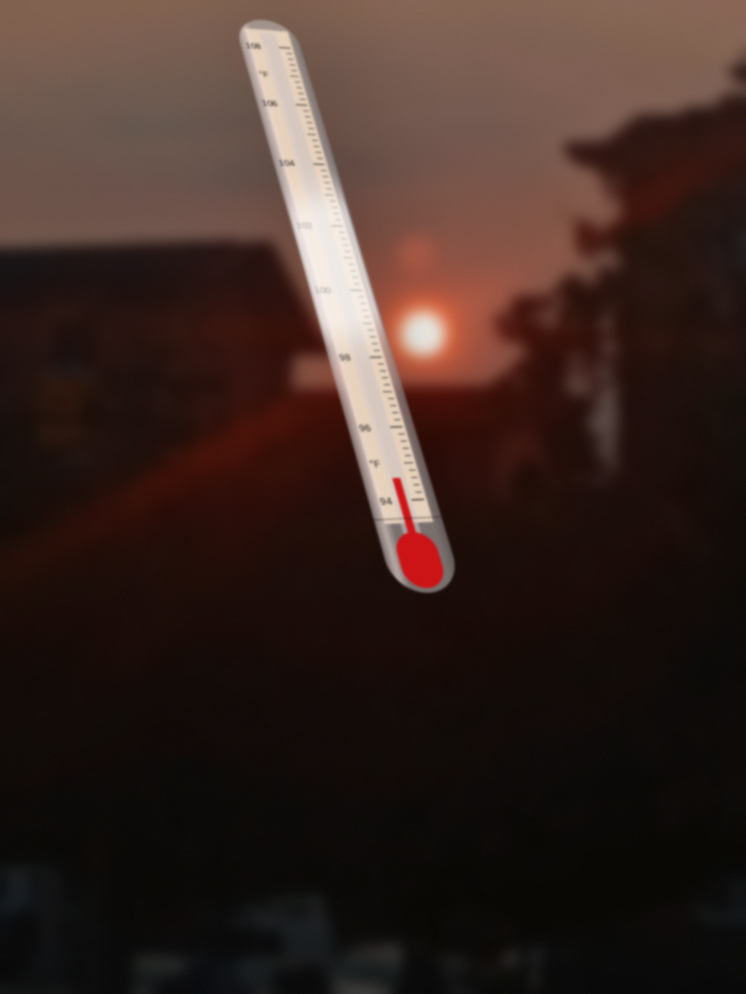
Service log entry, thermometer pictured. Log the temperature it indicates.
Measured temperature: 94.6 °F
